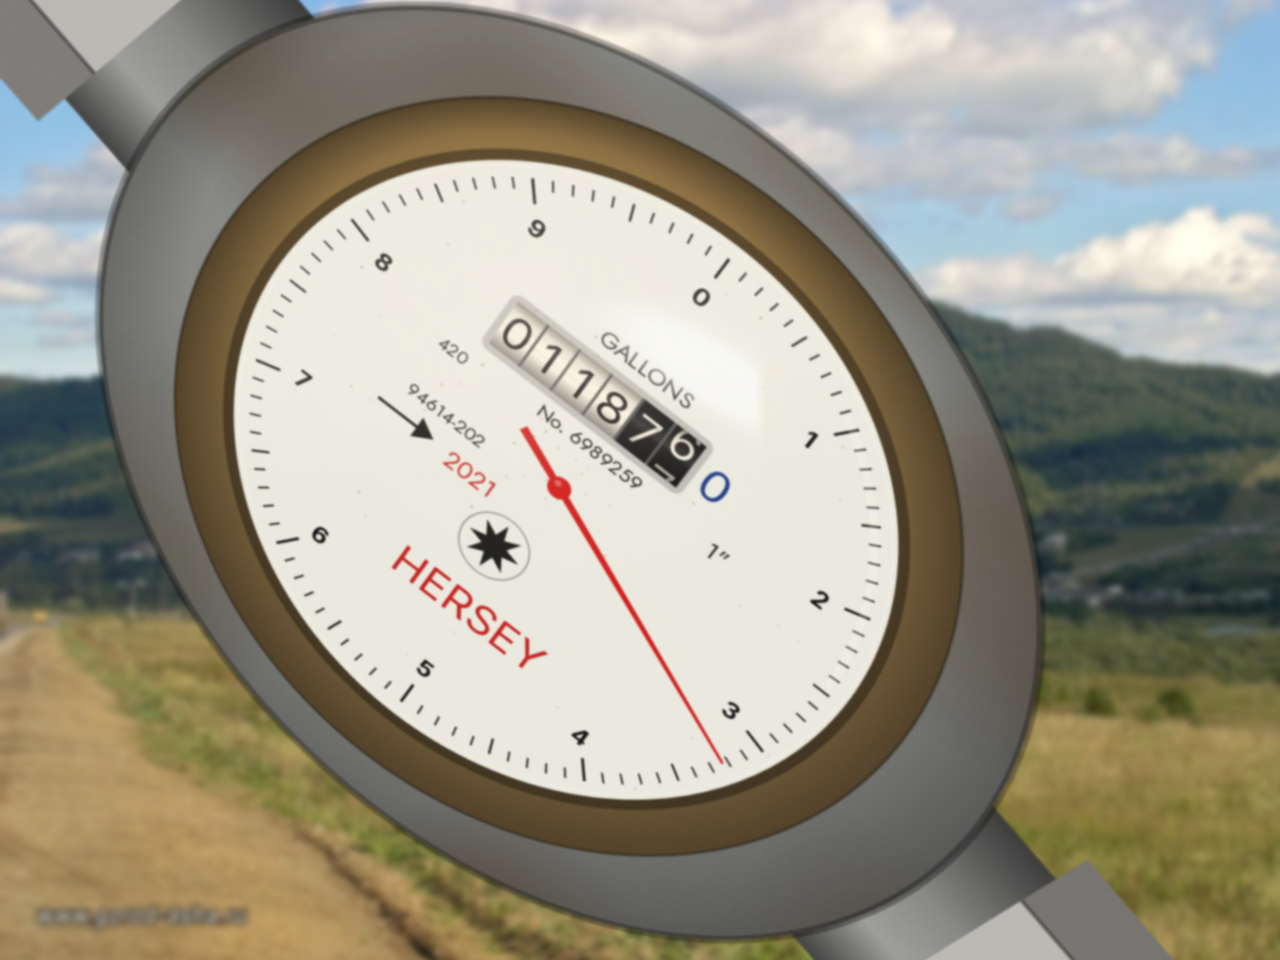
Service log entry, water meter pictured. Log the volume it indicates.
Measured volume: 118763.2 gal
